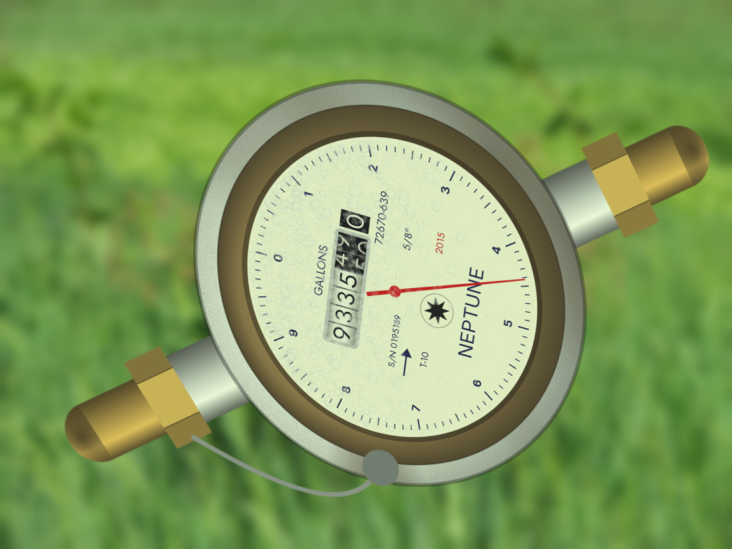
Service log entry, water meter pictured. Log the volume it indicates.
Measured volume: 9335494.4 gal
